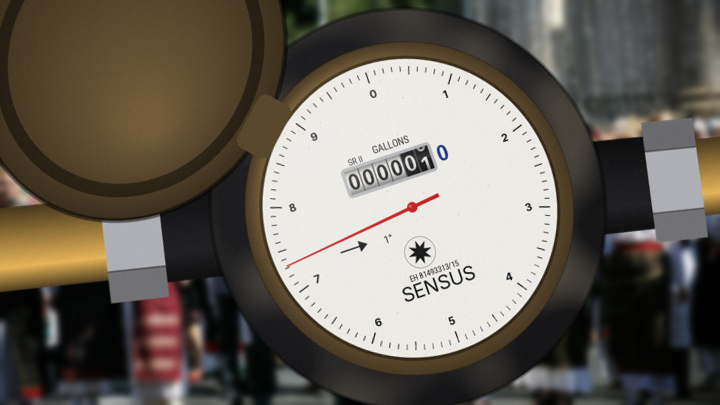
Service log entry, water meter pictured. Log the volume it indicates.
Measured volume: 7.3 gal
